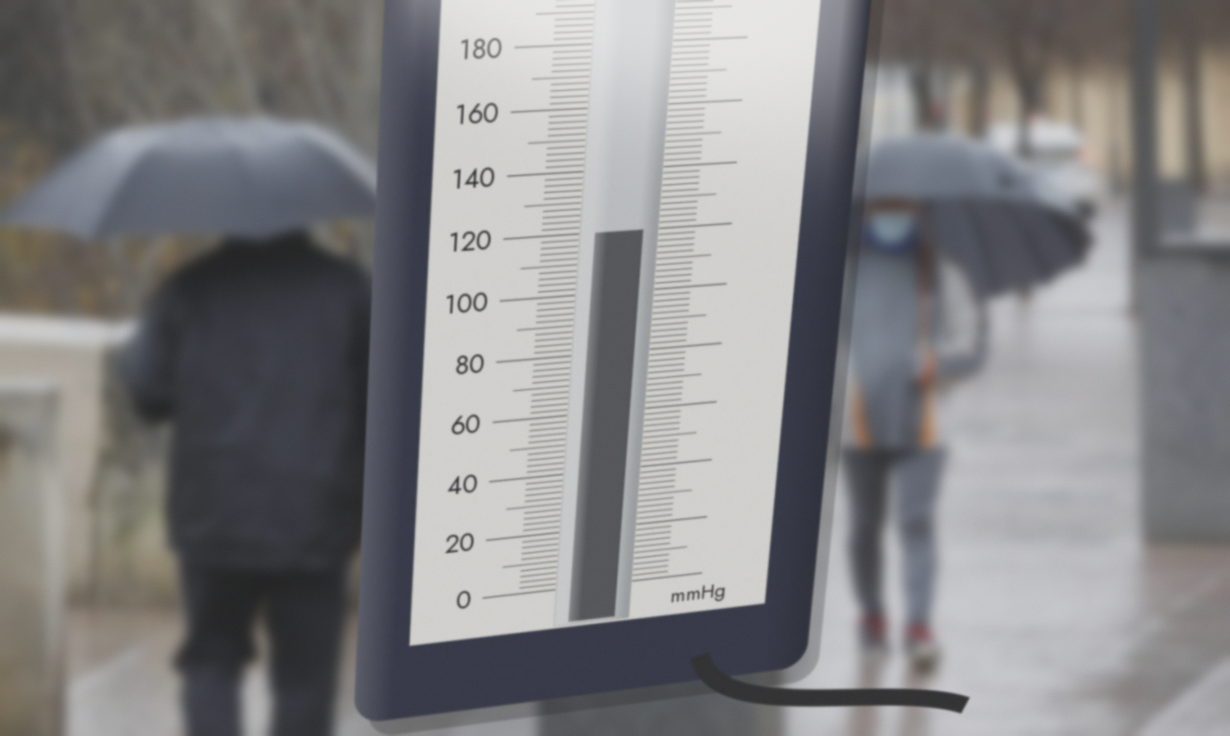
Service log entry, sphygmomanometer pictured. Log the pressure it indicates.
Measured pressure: 120 mmHg
